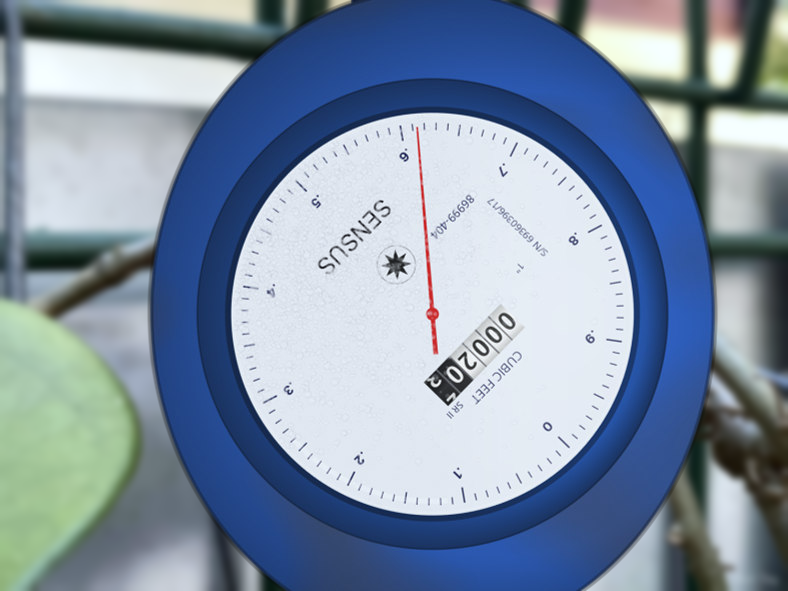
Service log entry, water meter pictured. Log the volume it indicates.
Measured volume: 202.61 ft³
